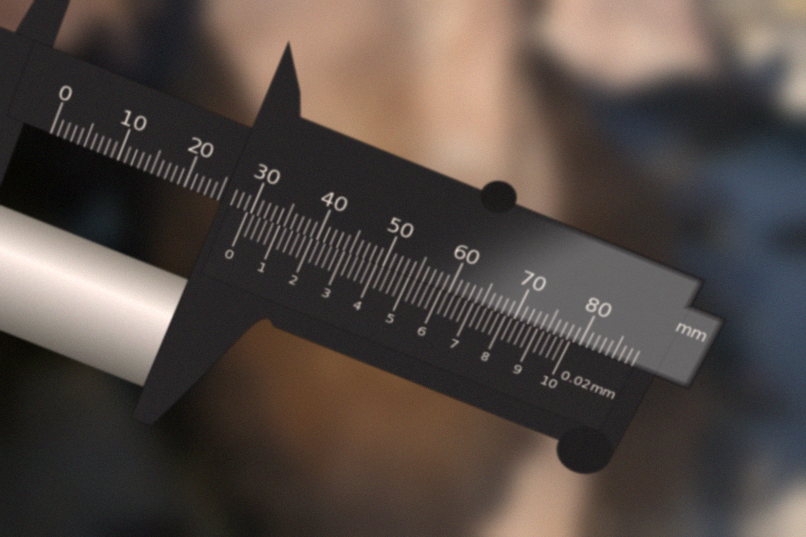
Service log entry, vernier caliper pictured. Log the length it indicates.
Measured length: 29.5 mm
